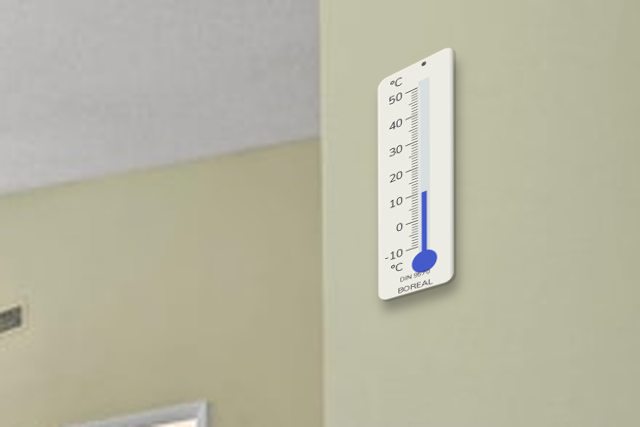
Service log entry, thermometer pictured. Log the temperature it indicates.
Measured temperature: 10 °C
